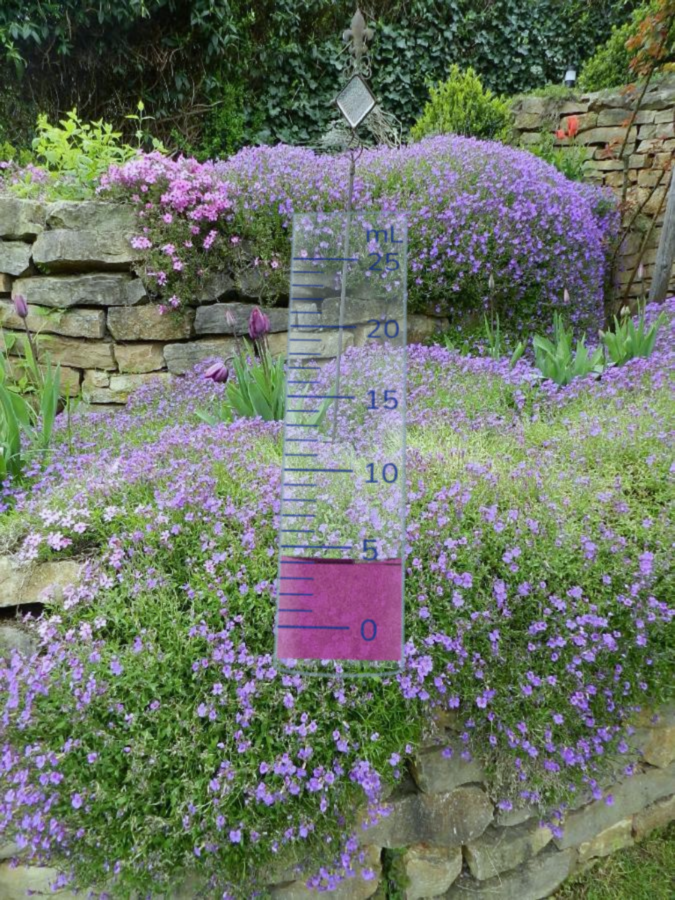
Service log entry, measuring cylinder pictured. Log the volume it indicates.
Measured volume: 4 mL
